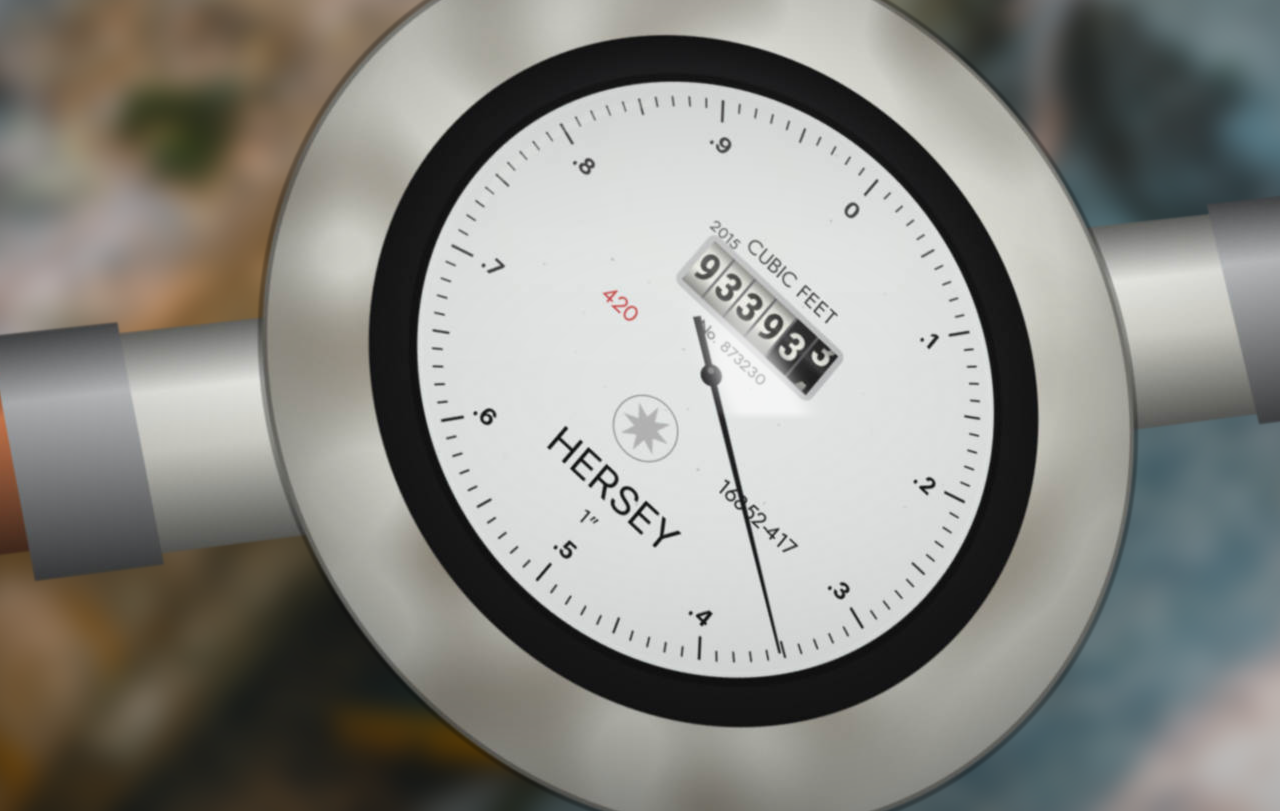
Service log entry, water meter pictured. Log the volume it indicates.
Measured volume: 933933.35 ft³
